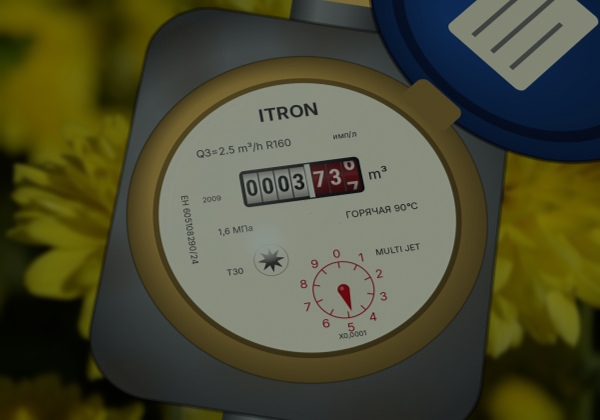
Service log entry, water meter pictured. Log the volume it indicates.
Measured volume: 3.7364 m³
